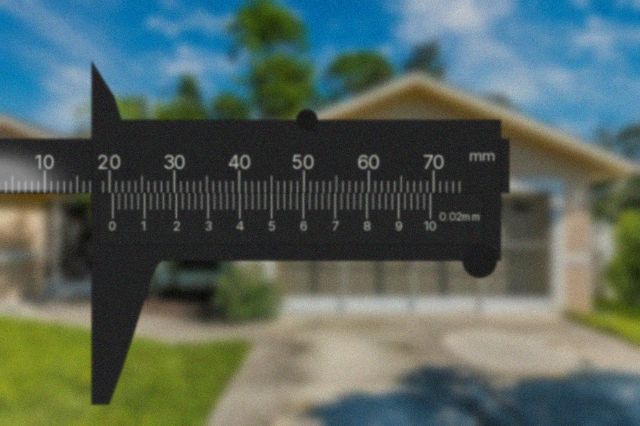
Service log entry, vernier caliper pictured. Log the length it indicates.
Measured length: 20.5 mm
